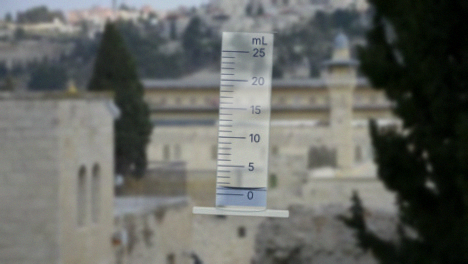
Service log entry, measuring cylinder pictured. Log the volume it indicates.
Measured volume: 1 mL
